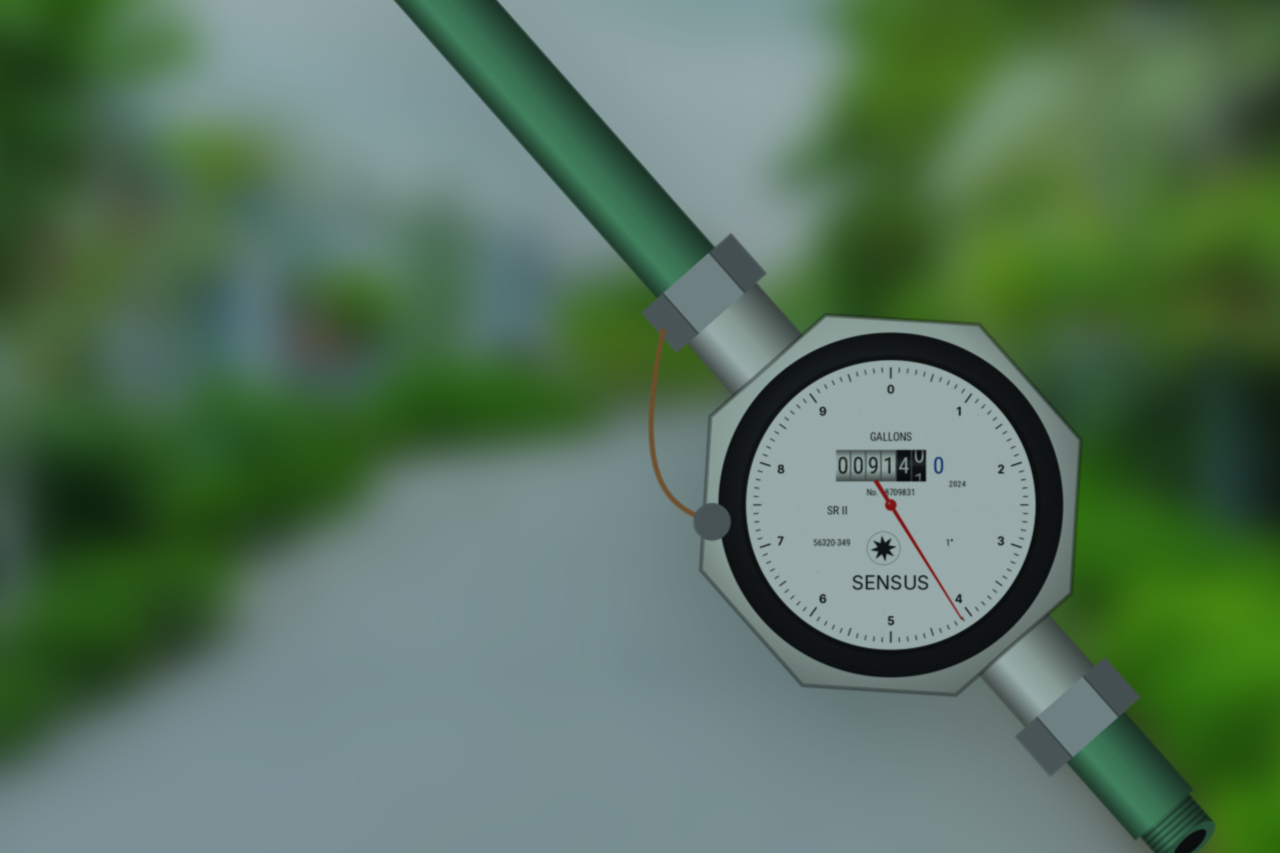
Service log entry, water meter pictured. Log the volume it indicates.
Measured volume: 91404.1 gal
